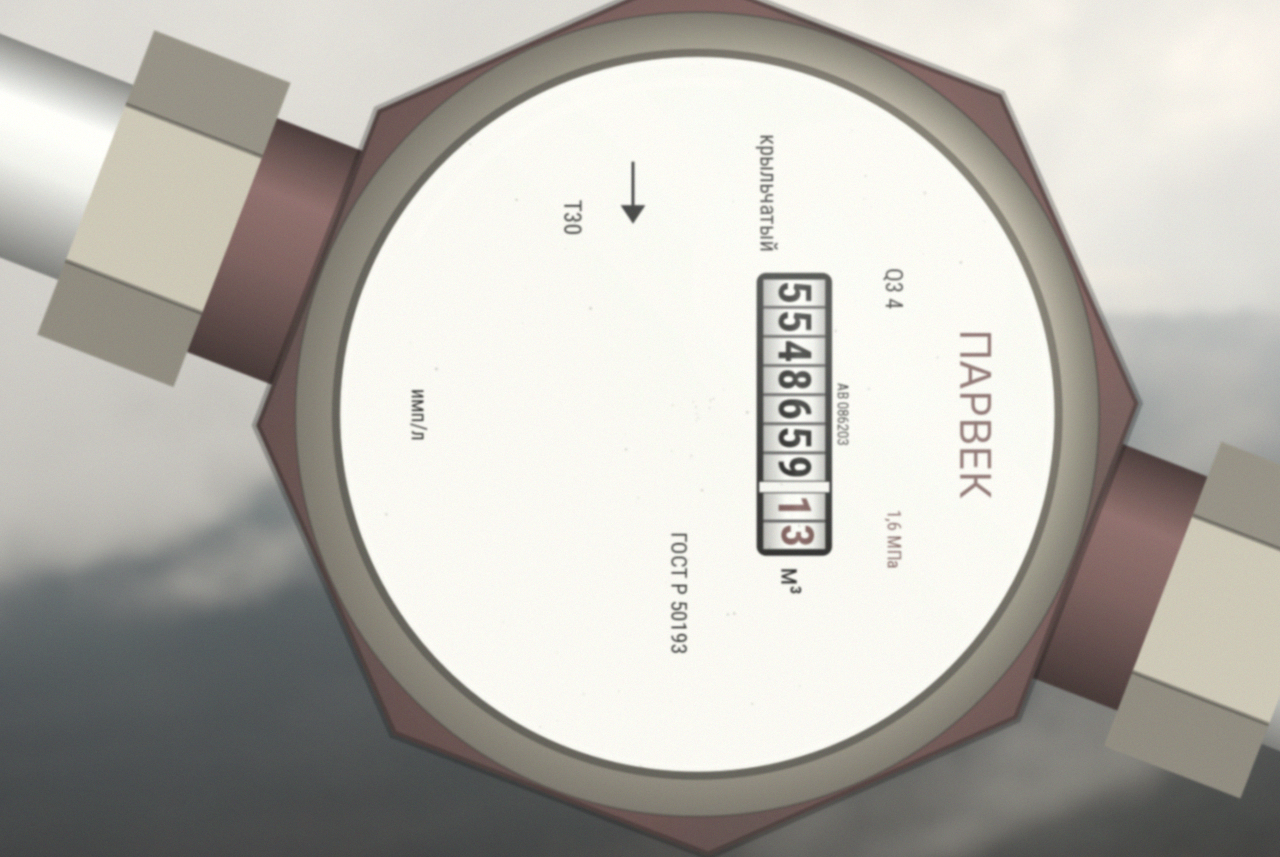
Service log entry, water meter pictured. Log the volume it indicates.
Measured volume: 5548659.13 m³
